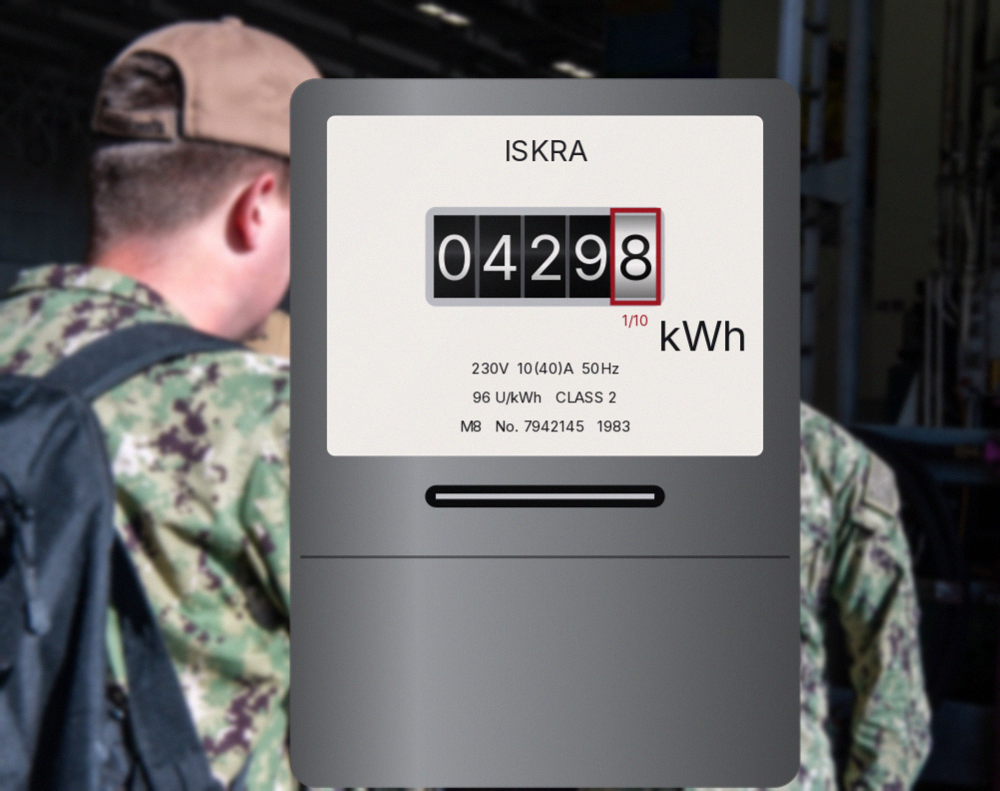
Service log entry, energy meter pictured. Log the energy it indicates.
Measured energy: 429.8 kWh
